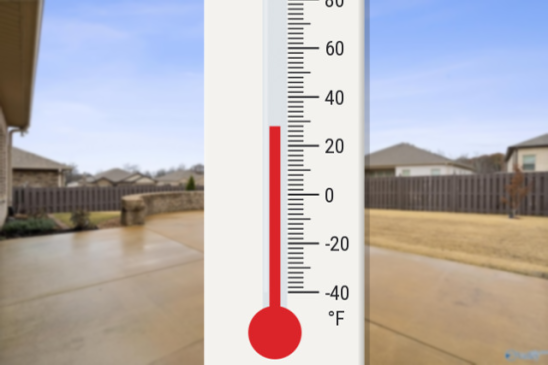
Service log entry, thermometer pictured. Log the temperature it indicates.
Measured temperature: 28 °F
